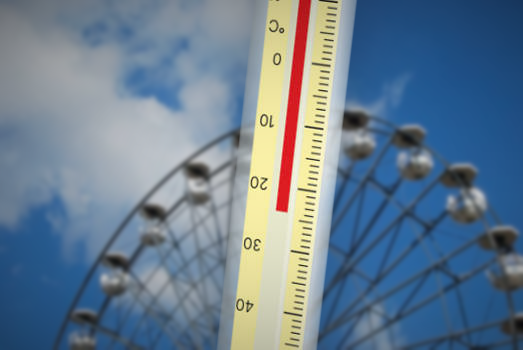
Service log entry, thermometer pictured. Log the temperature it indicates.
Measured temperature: 24 °C
